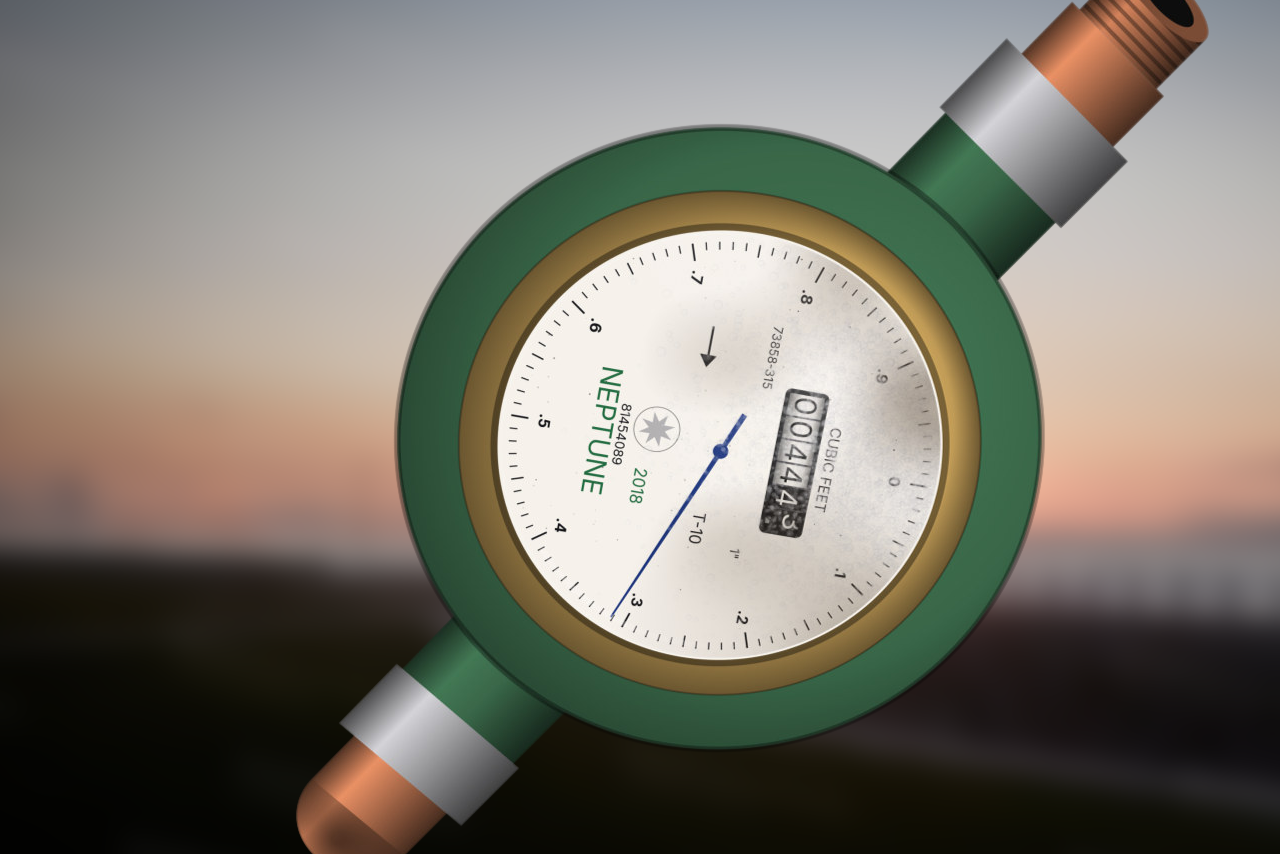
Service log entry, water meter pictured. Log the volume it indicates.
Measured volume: 4443.31 ft³
